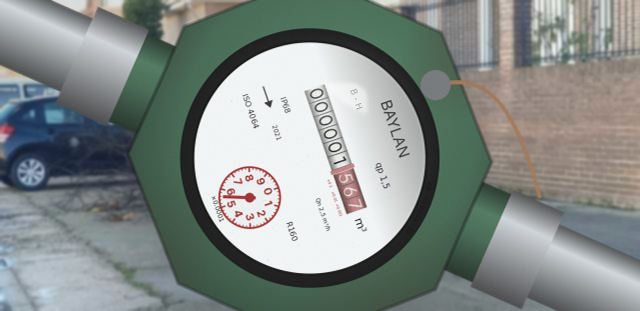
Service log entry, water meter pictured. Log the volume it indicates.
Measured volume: 1.5675 m³
